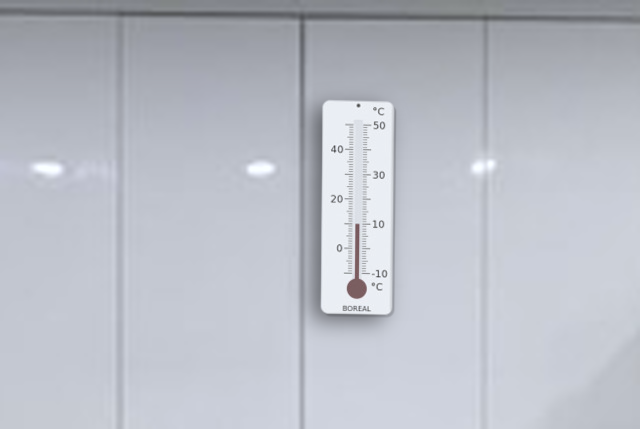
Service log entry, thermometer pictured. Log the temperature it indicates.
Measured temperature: 10 °C
